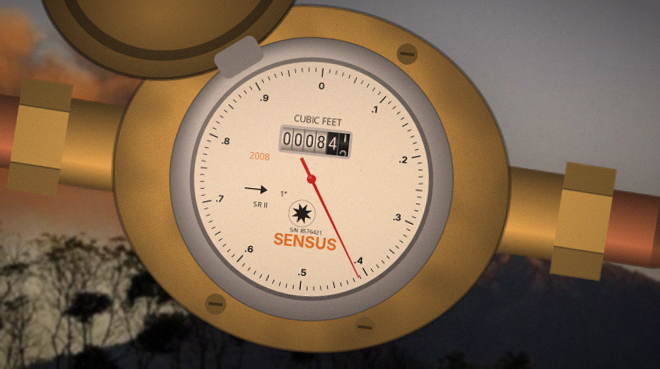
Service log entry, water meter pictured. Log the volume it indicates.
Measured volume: 841.41 ft³
